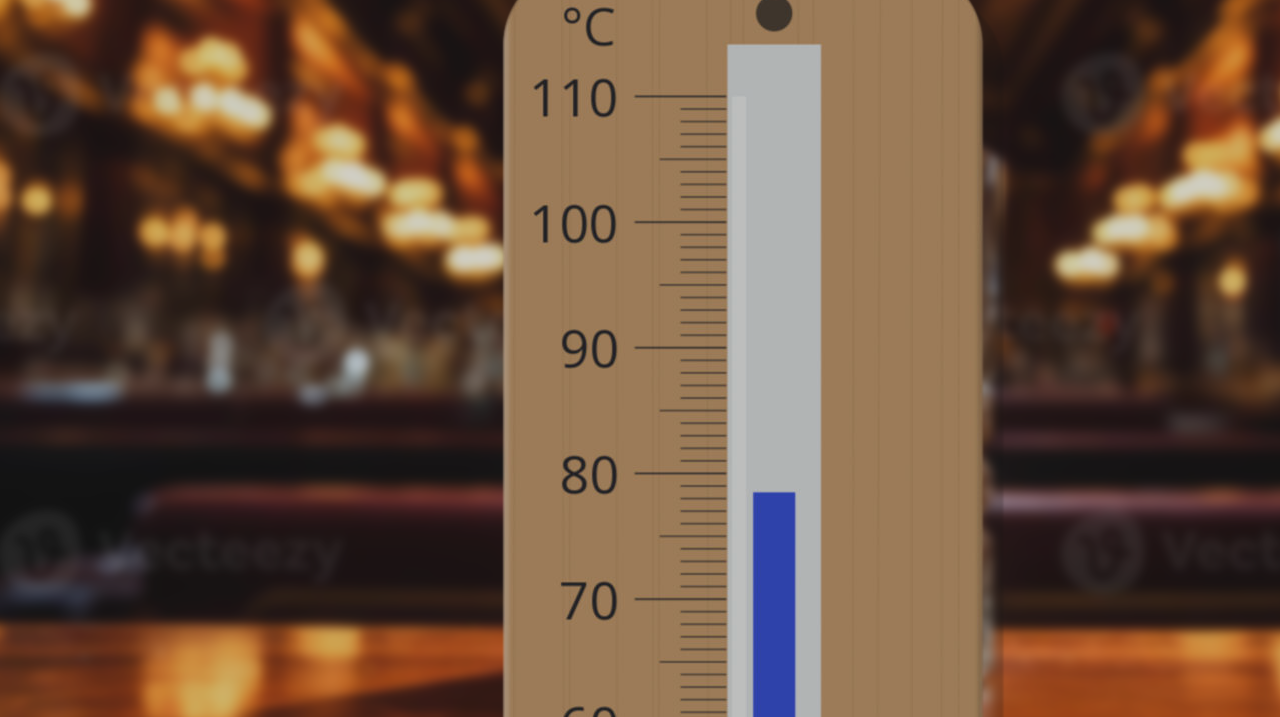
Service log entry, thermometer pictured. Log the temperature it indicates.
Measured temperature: 78.5 °C
